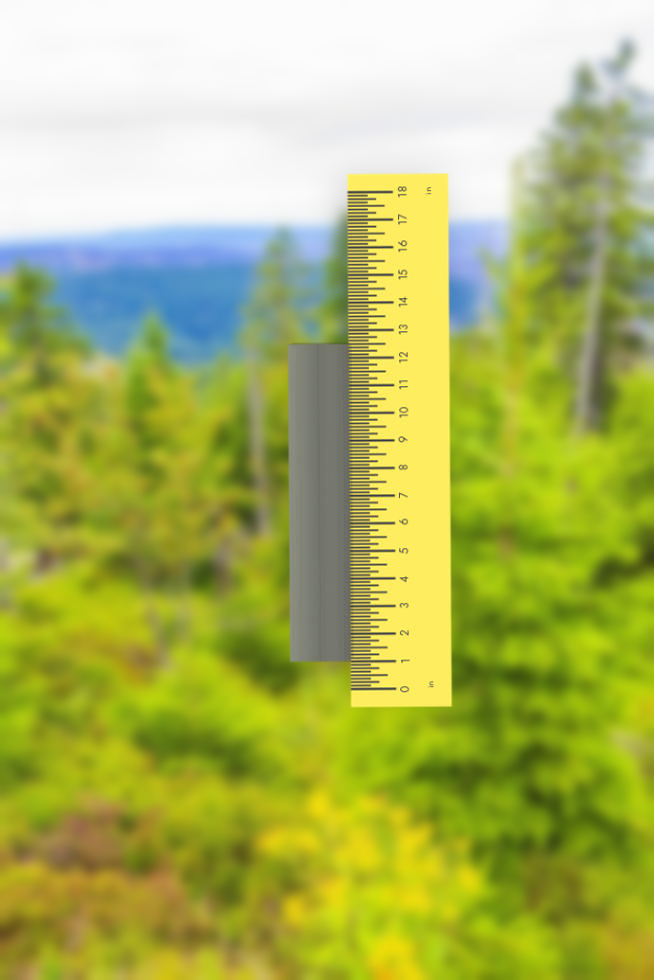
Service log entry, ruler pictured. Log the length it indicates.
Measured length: 11.5 in
